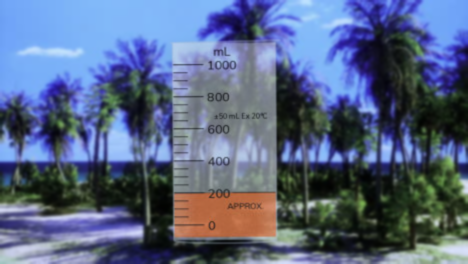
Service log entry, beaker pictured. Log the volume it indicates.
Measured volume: 200 mL
